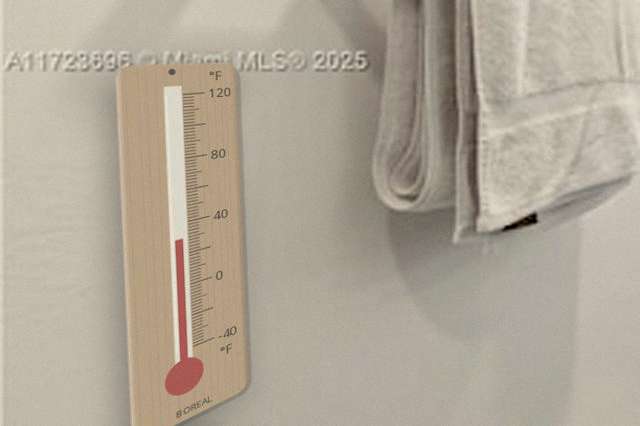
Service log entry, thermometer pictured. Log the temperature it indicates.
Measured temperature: 30 °F
